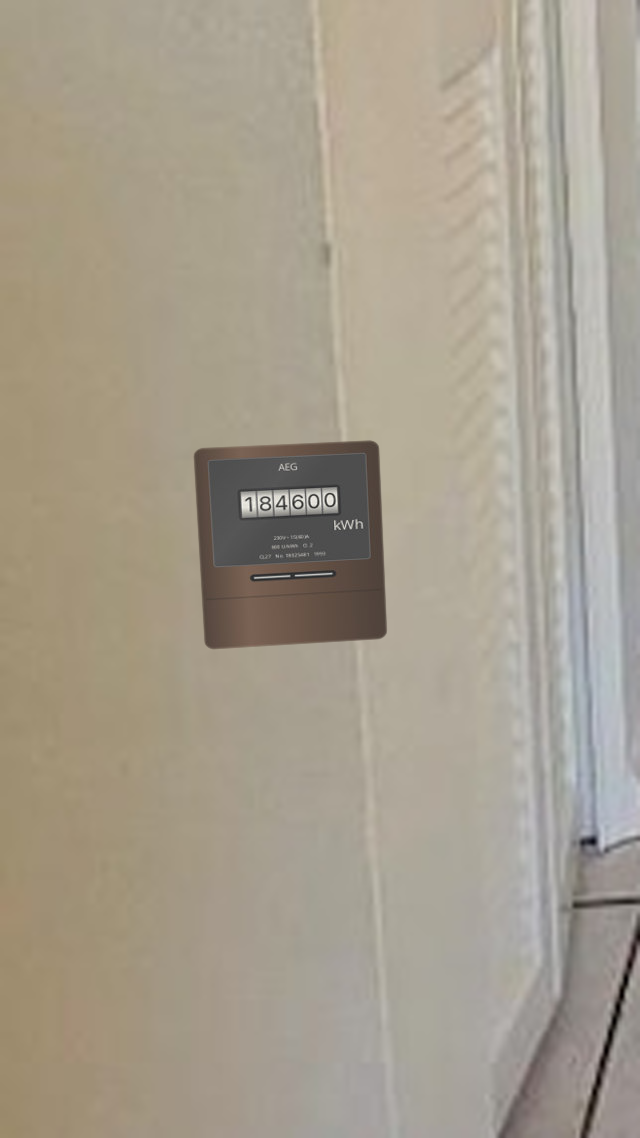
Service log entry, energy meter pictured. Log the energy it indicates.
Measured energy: 184600 kWh
